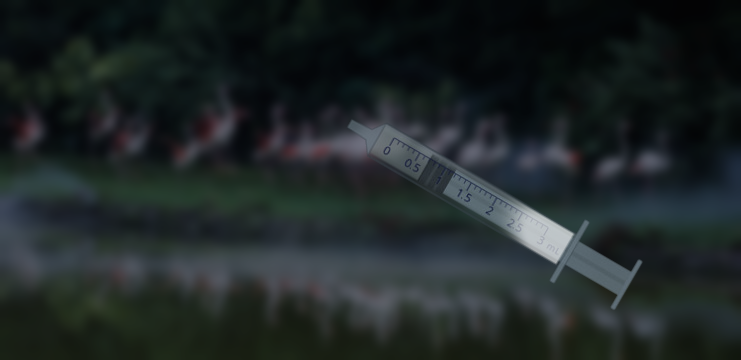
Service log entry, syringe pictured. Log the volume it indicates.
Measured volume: 0.7 mL
